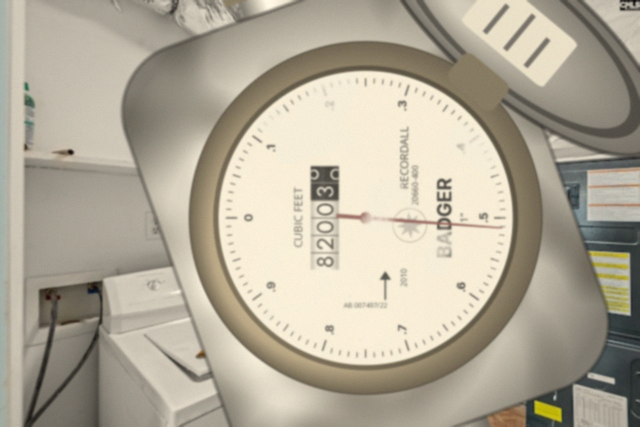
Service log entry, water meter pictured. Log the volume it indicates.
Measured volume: 820038.51 ft³
